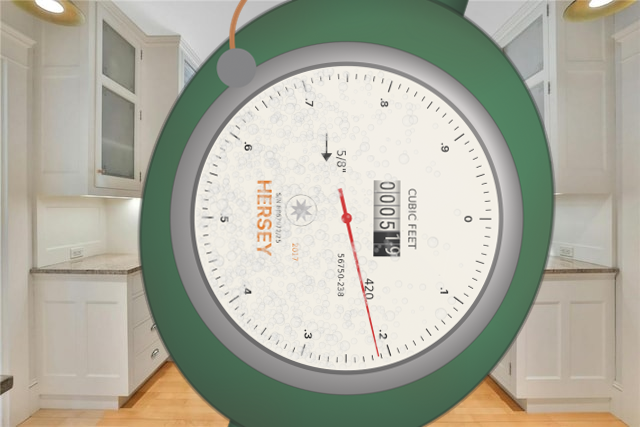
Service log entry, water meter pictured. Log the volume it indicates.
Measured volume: 519.21 ft³
